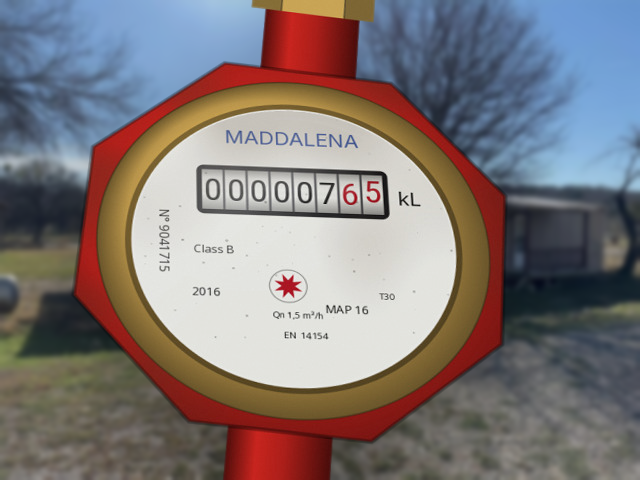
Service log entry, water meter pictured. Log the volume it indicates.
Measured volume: 7.65 kL
